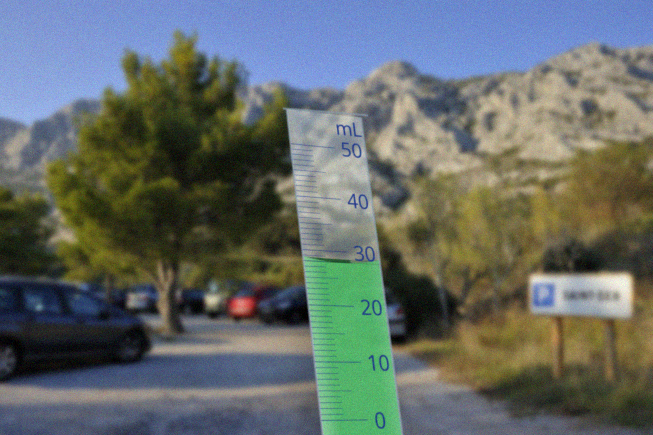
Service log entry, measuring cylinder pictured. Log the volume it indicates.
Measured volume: 28 mL
